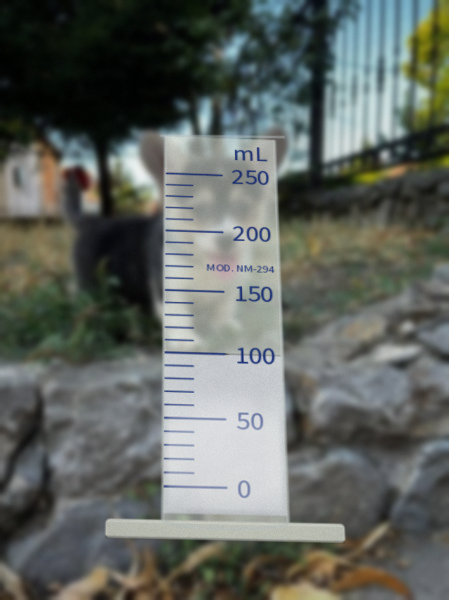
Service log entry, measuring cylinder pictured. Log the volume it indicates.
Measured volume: 100 mL
